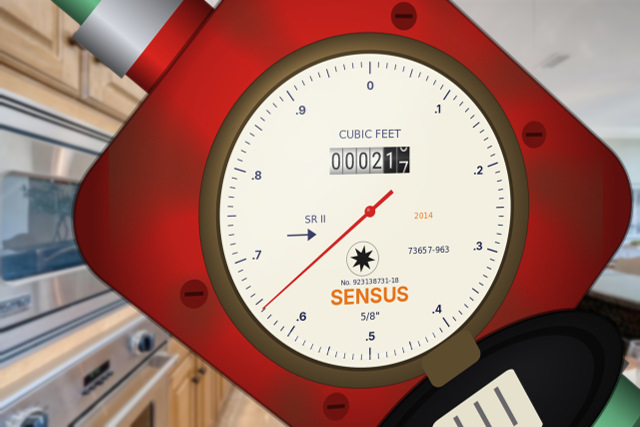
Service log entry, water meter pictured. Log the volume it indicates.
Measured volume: 216.64 ft³
